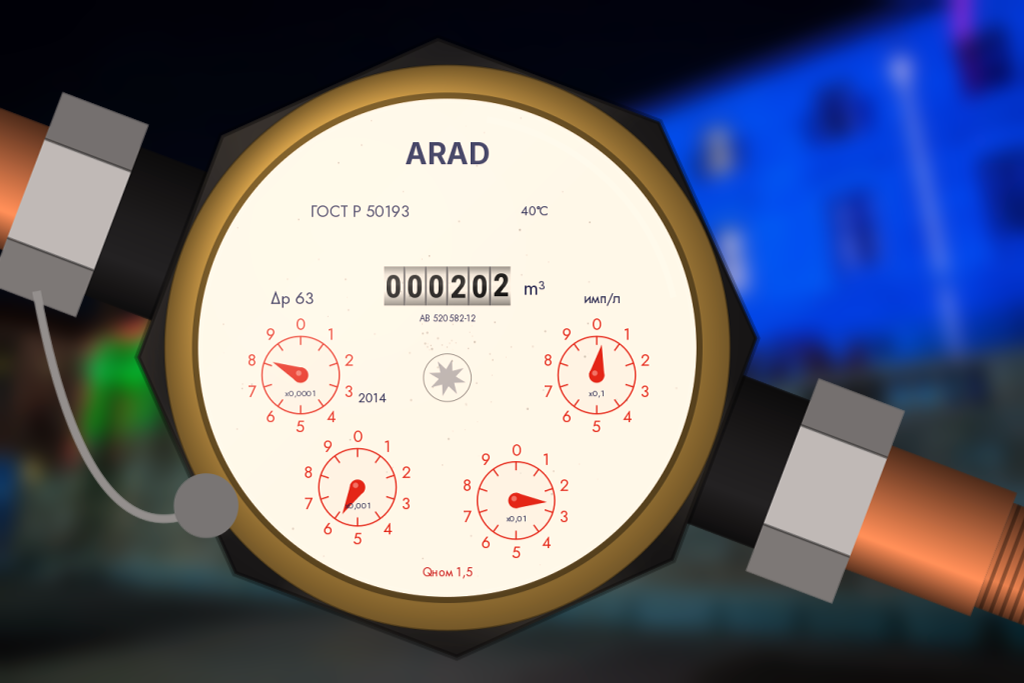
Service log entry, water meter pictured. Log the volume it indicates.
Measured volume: 202.0258 m³
